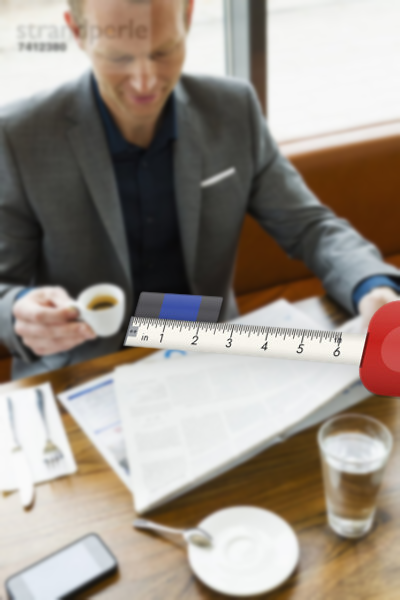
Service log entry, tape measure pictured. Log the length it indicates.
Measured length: 2.5 in
